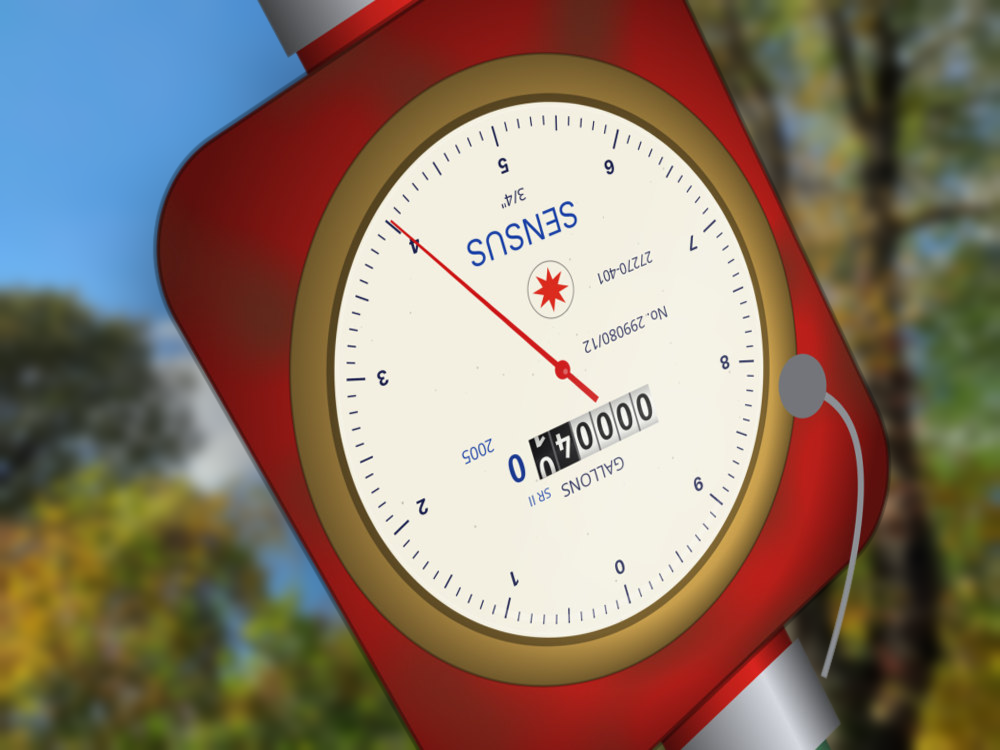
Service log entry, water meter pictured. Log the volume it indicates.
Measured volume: 404.0 gal
